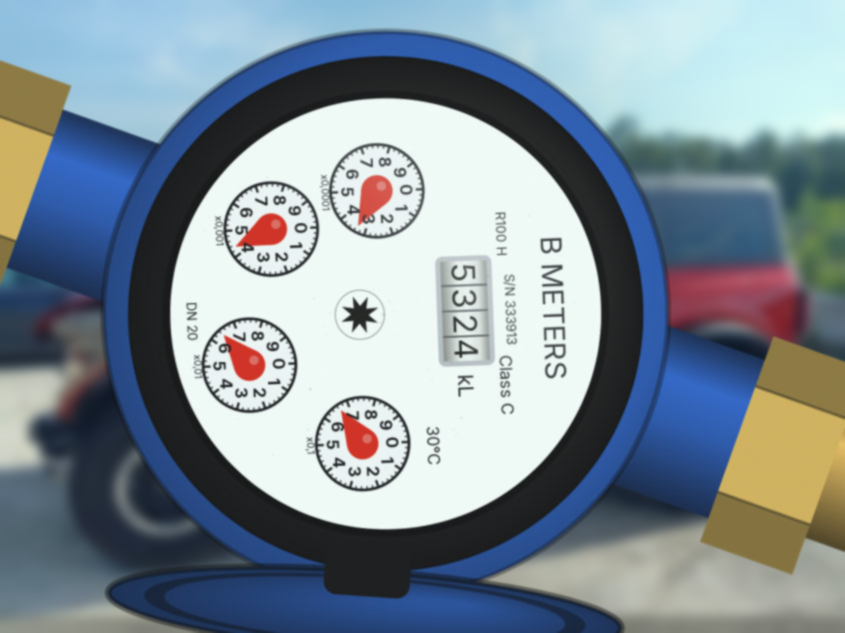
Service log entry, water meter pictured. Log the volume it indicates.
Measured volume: 5324.6643 kL
